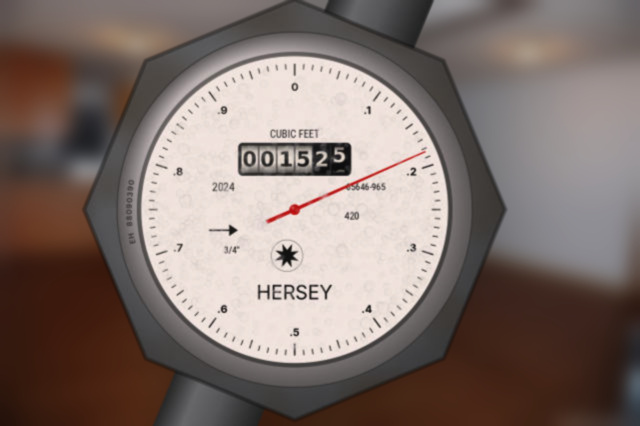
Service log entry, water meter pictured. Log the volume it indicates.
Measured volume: 1525.18 ft³
